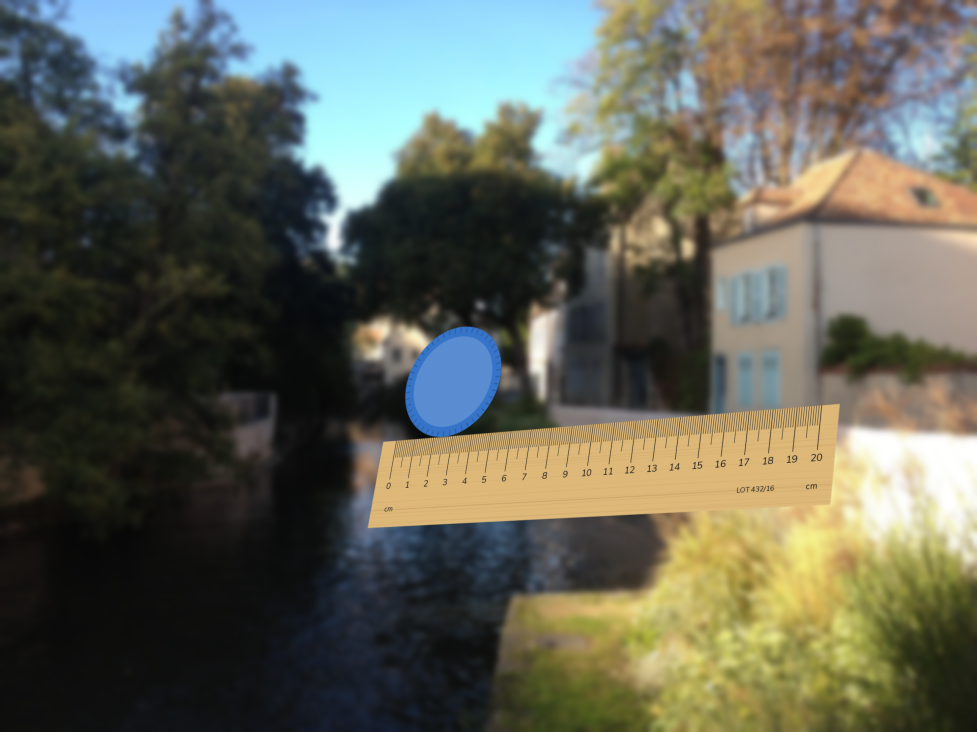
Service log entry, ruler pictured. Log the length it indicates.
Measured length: 5 cm
